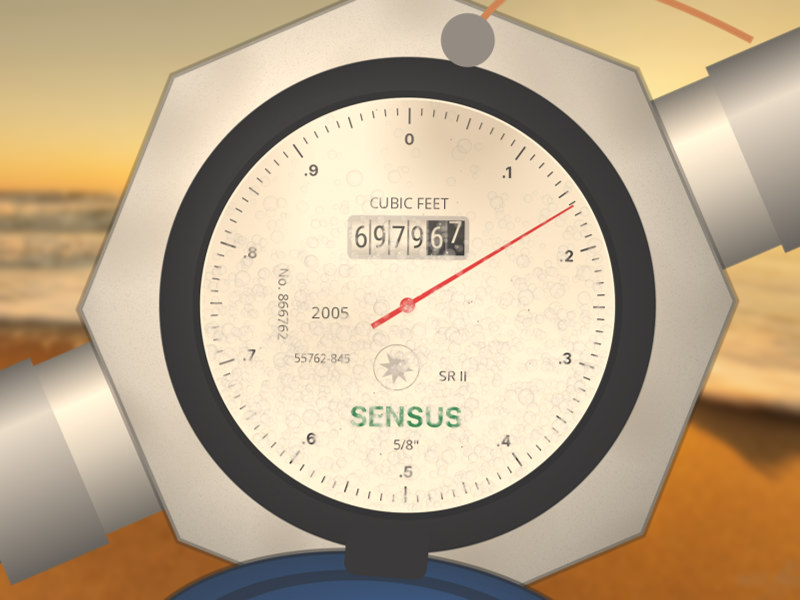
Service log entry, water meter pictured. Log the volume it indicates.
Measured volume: 697967.16 ft³
